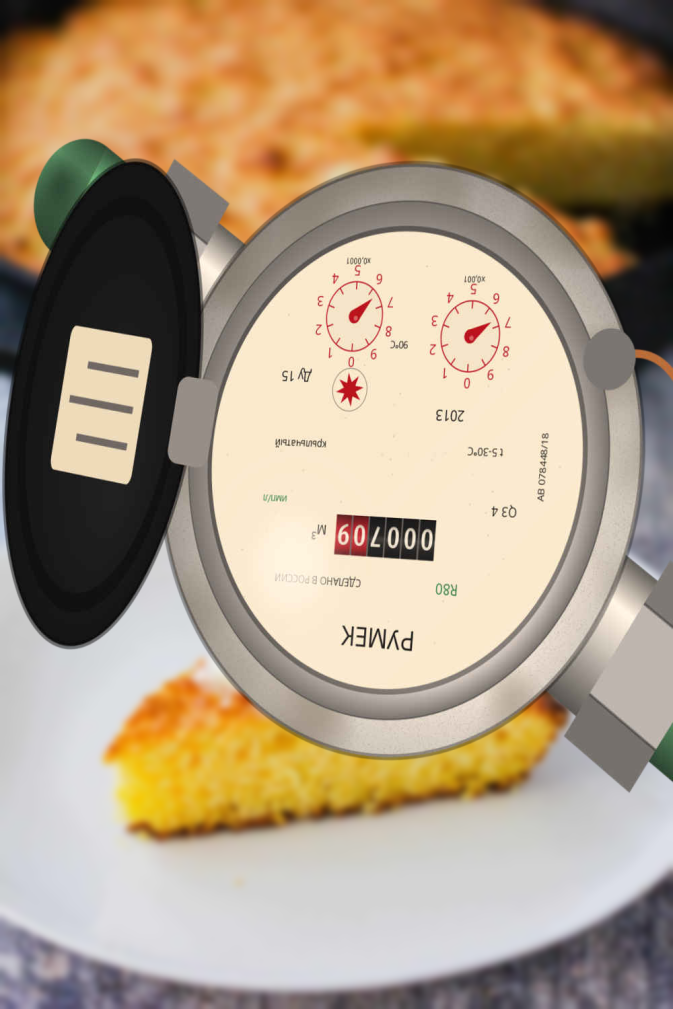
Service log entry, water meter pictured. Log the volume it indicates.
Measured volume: 7.0966 m³
